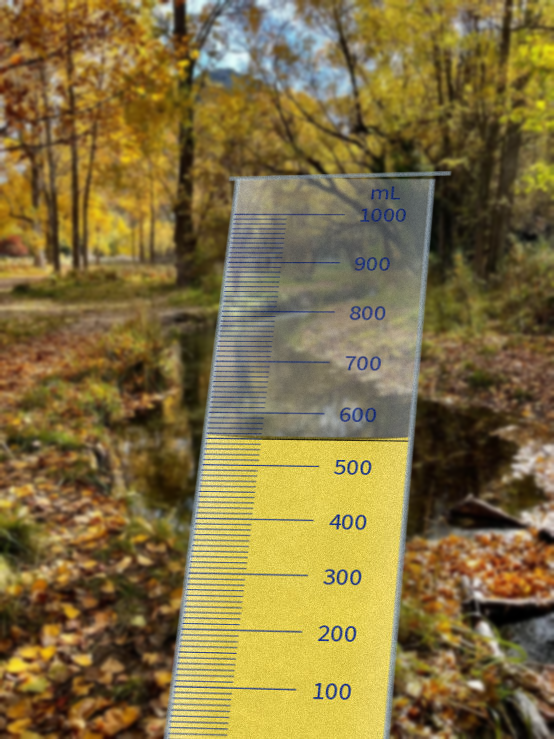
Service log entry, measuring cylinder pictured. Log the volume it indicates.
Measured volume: 550 mL
